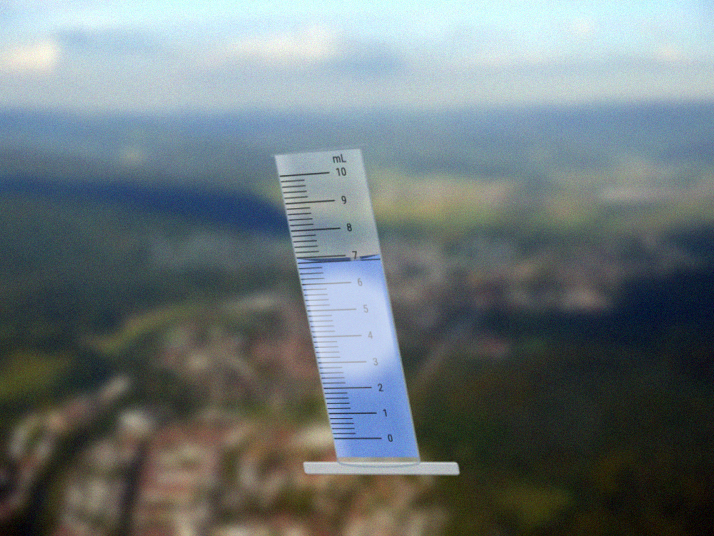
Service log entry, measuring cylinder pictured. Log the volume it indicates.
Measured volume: 6.8 mL
